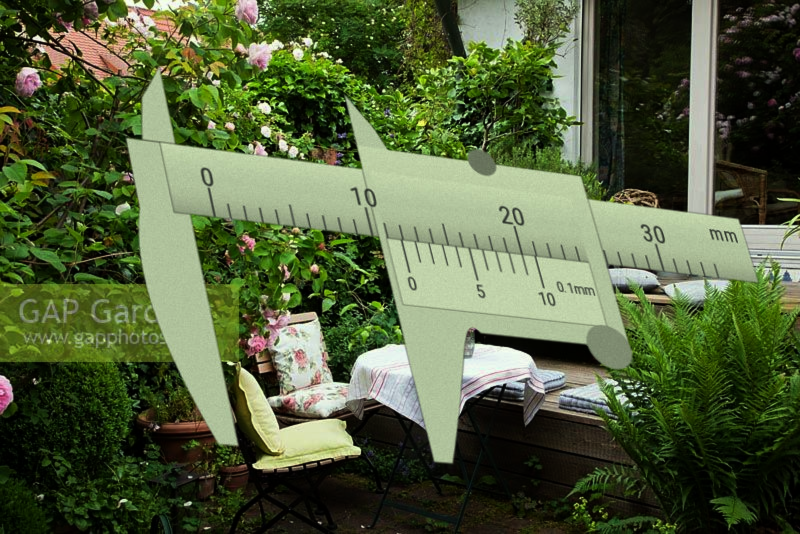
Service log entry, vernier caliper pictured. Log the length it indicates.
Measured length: 11.9 mm
